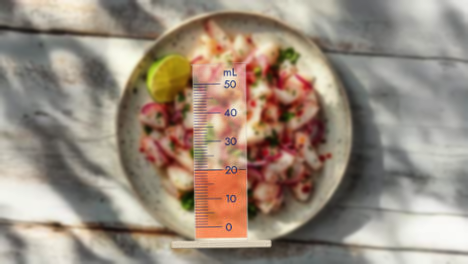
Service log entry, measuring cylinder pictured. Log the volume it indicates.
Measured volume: 20 mL
